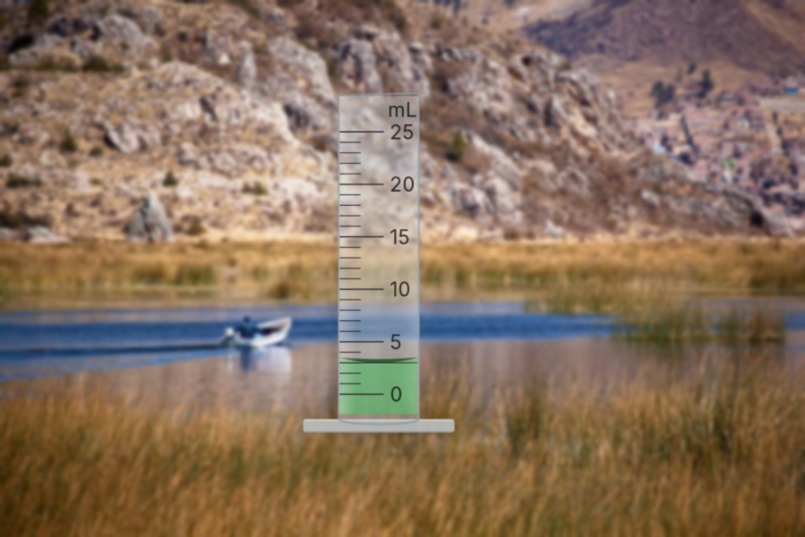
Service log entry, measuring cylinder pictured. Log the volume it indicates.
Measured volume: 3 mL
